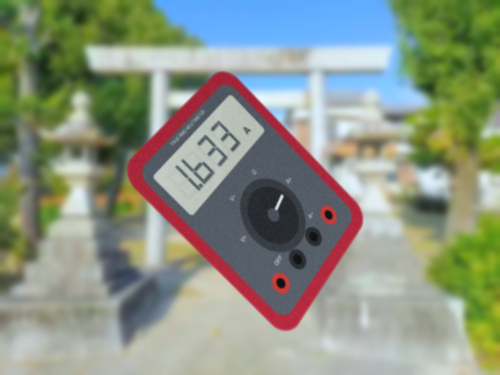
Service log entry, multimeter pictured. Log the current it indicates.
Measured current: 1.633 A
